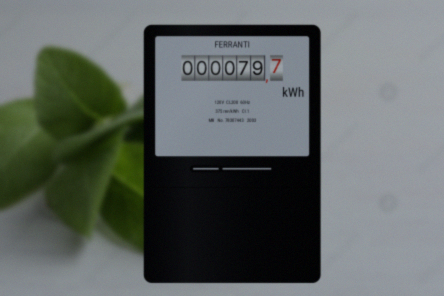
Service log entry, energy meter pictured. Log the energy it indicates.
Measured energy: 79.7 kWh
